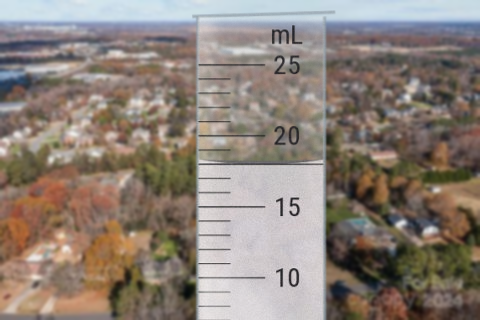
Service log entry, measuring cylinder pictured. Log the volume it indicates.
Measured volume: 18 mL
